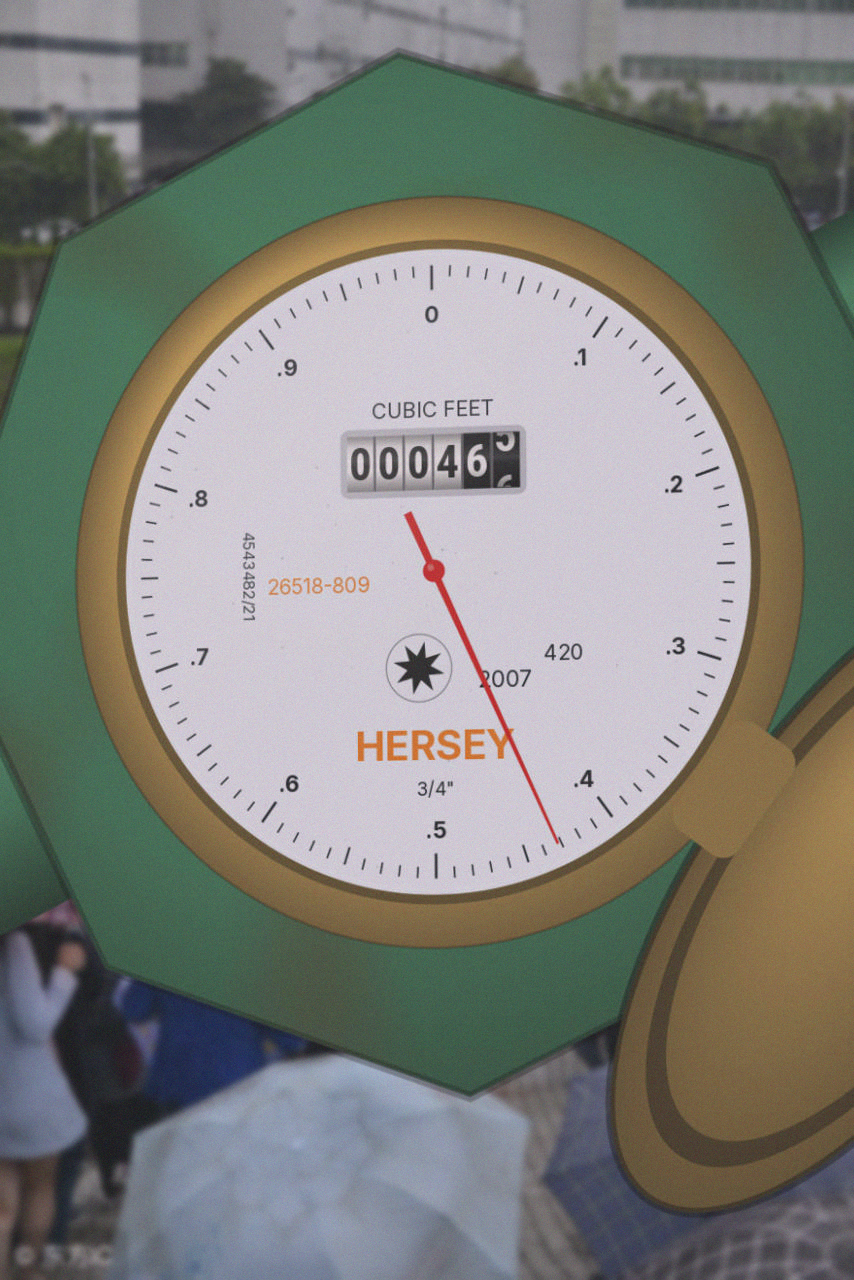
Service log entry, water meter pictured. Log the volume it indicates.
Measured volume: 465.43 ft³
